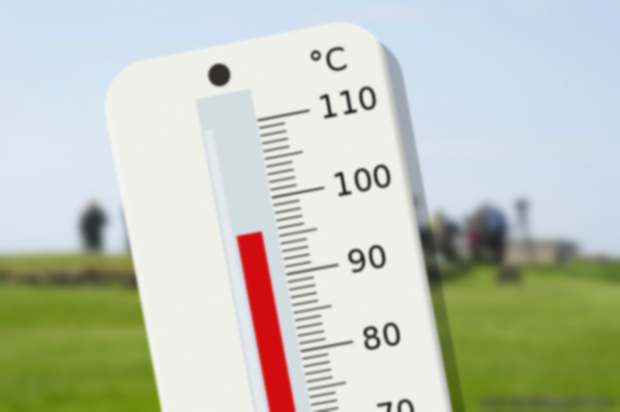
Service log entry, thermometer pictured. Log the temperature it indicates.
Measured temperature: 96 °C
